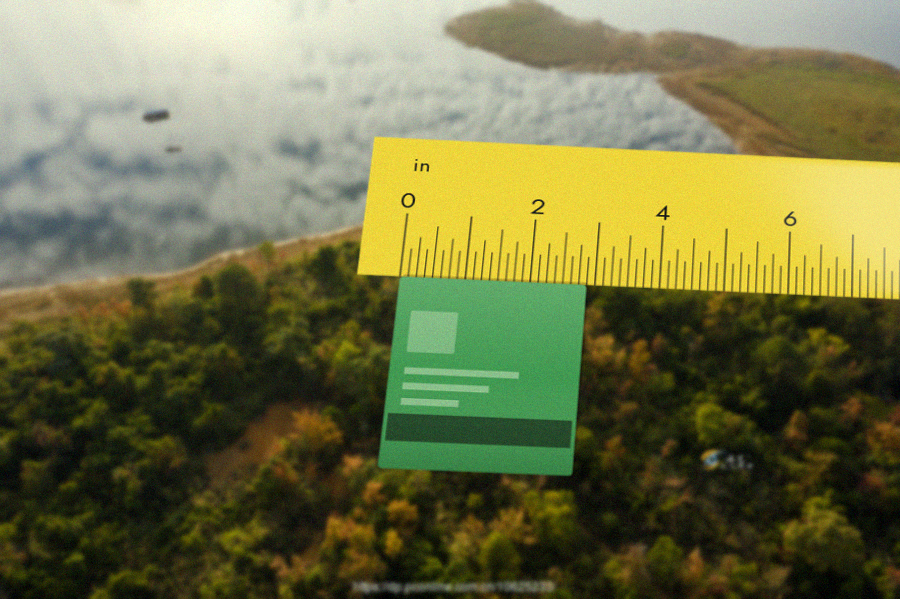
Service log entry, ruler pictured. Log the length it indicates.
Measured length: 2.875 in
